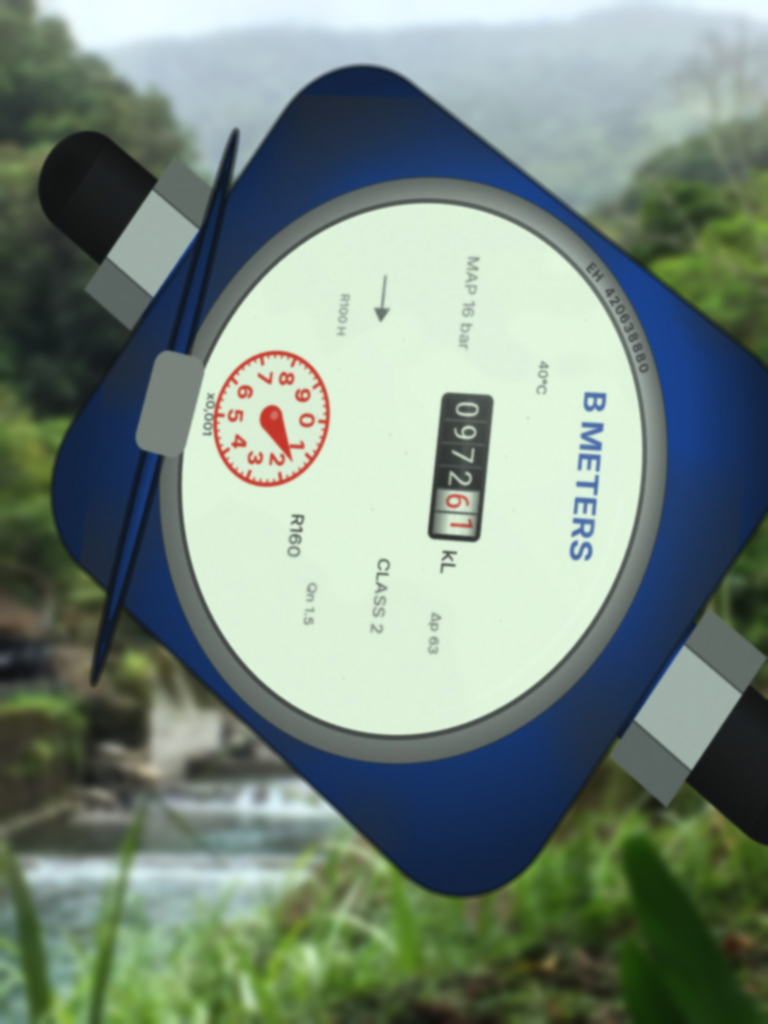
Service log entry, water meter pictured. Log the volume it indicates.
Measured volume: 972.611 kL
